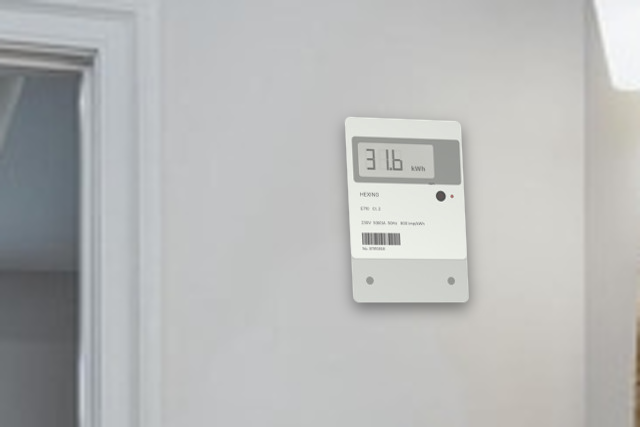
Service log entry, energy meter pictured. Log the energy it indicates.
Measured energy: 31.6 kWh
